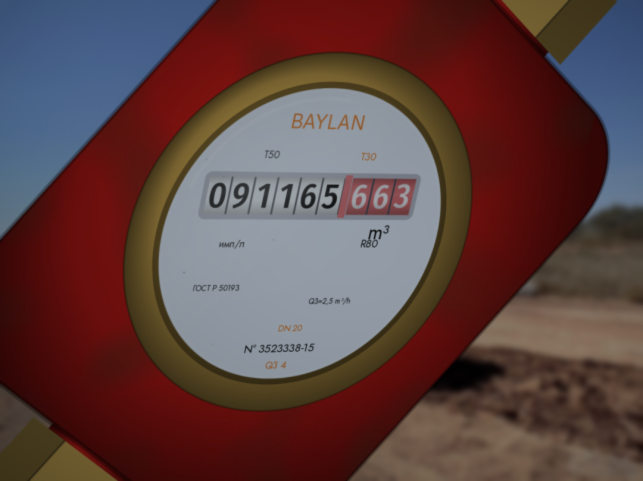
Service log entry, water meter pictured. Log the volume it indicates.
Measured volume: 91165.663 m³
